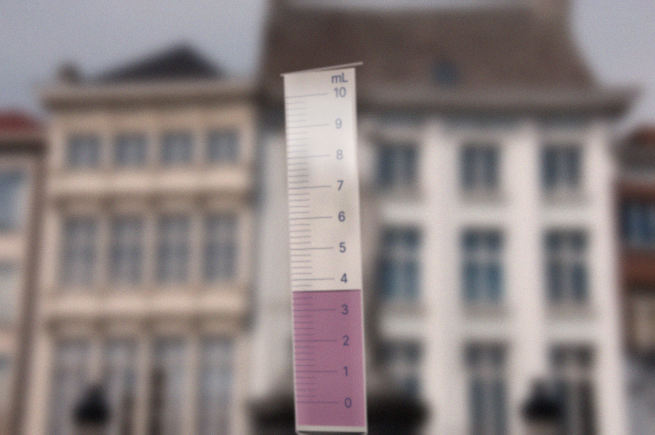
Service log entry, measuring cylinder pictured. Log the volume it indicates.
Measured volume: 3.6 mL
